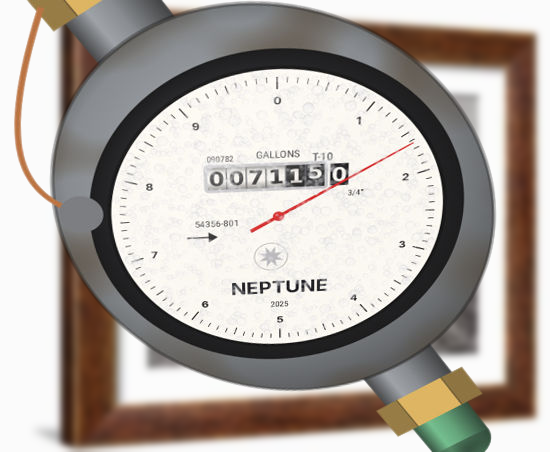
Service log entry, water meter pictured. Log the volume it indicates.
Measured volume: 71151.6 gal
